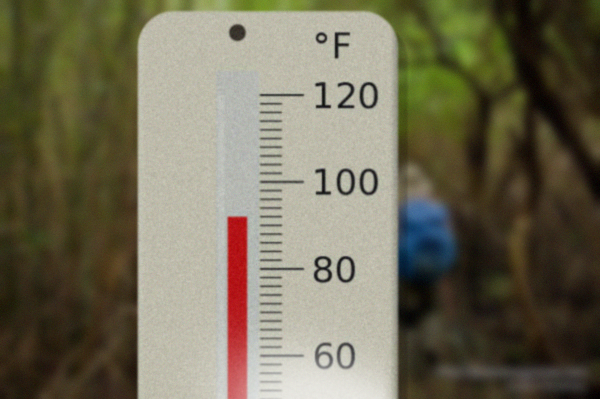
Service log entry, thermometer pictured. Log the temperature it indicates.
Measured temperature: 92 °F
